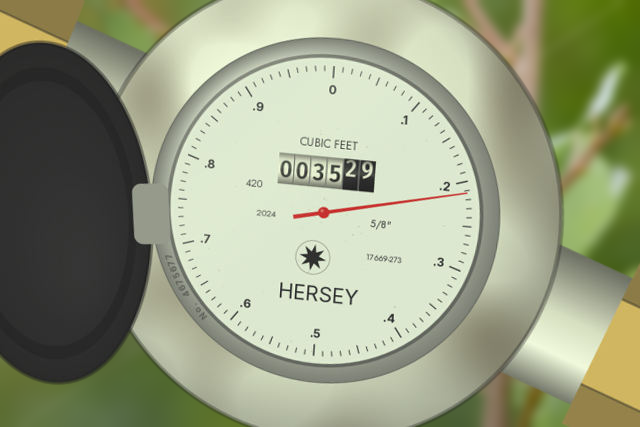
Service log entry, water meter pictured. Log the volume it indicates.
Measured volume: 3529.21 ft³
